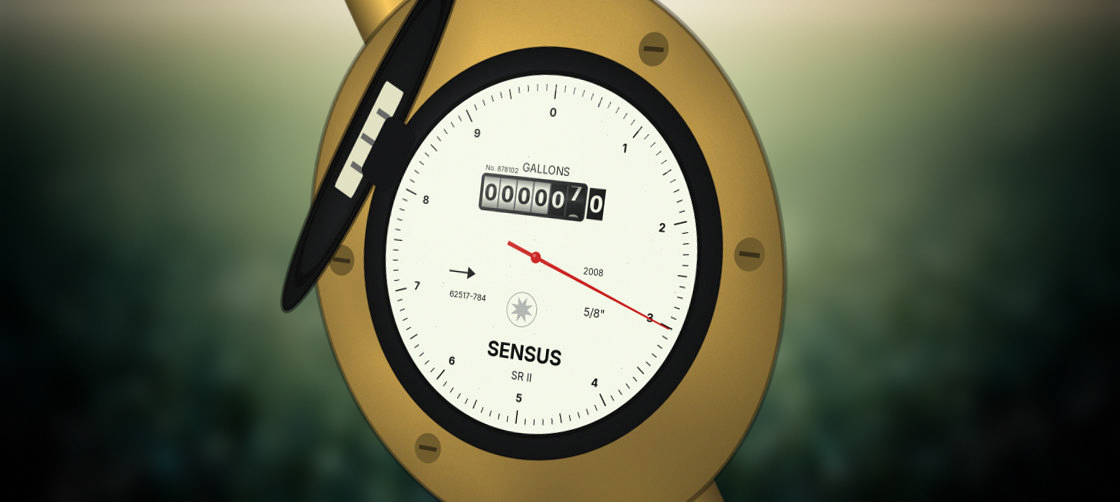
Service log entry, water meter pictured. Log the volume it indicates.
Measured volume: 73.0 gal
